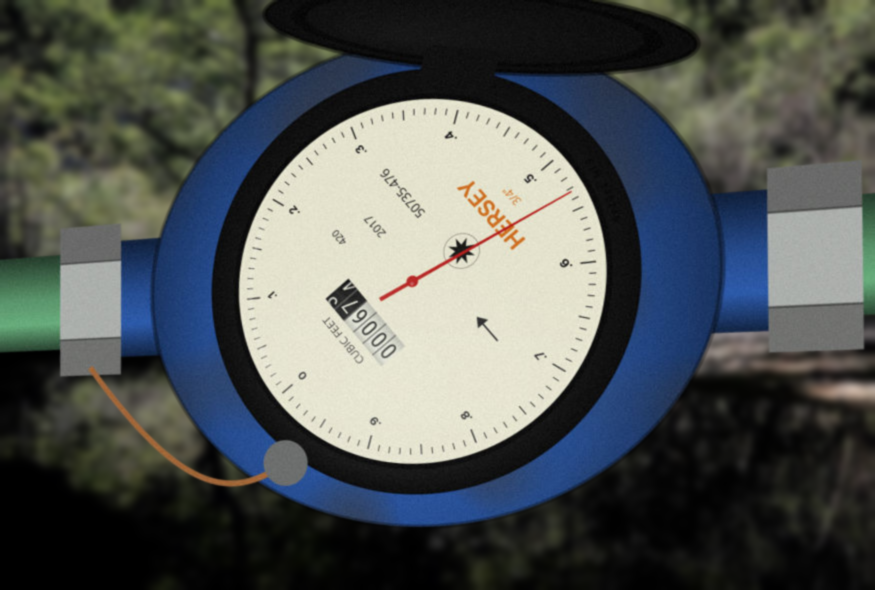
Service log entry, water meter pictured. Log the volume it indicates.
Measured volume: 673.53 ft³
